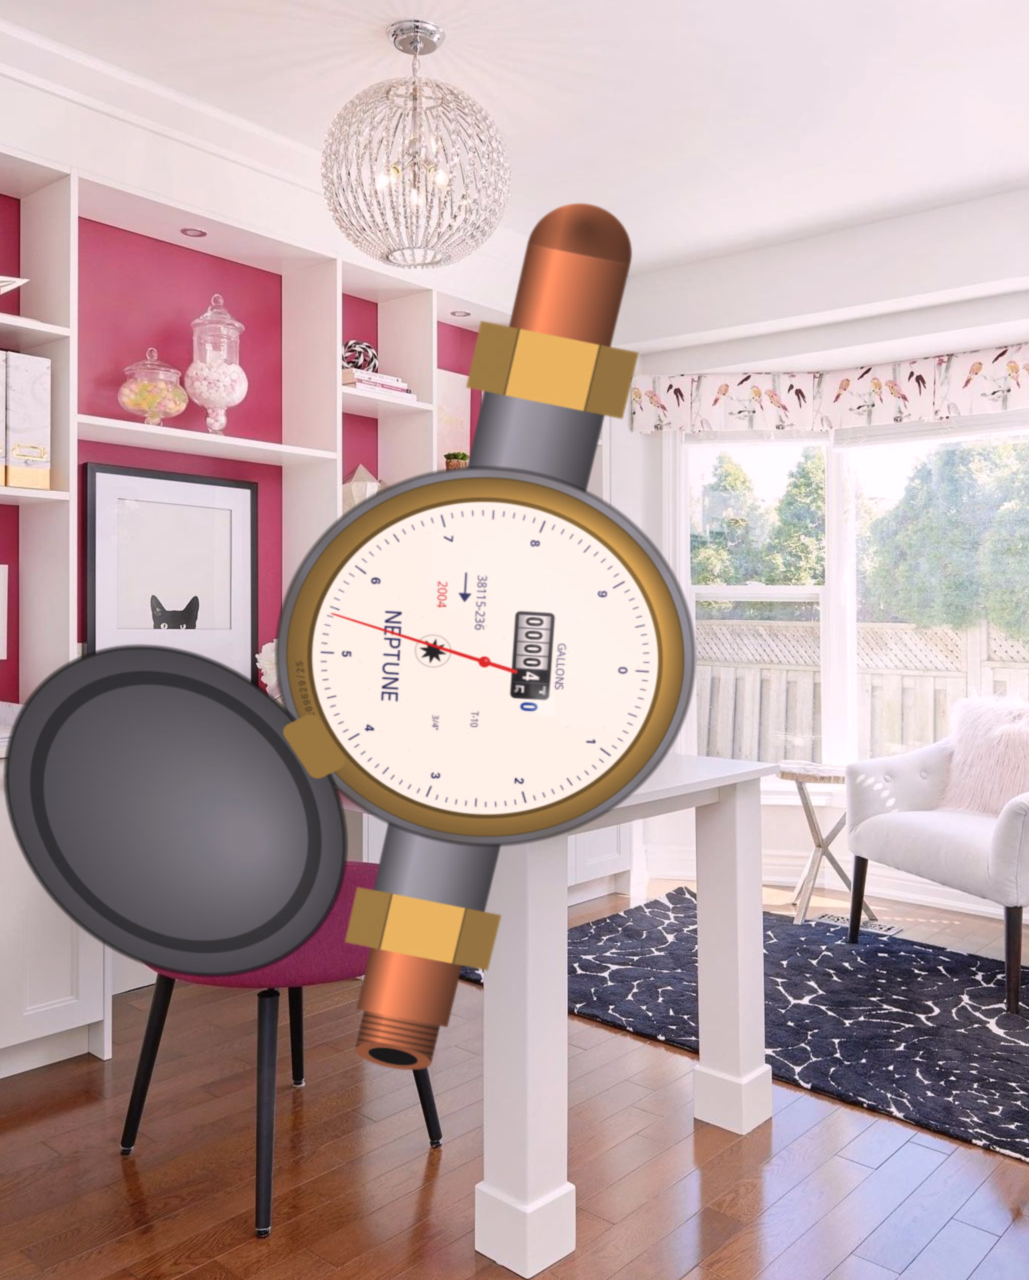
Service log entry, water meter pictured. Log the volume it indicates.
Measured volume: 445.4 gal
